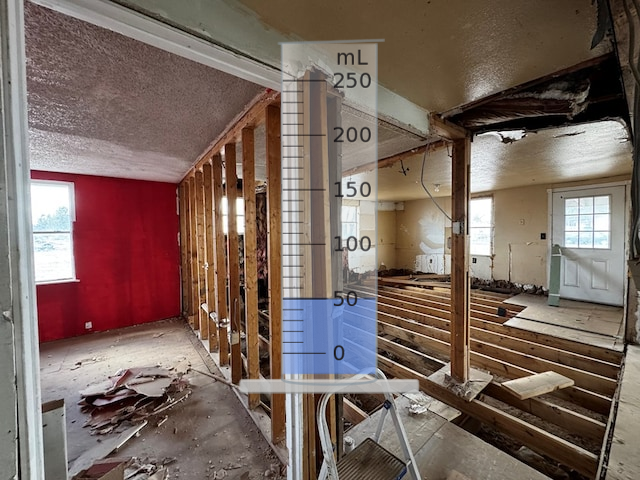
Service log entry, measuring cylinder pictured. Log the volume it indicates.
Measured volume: 50 mL
